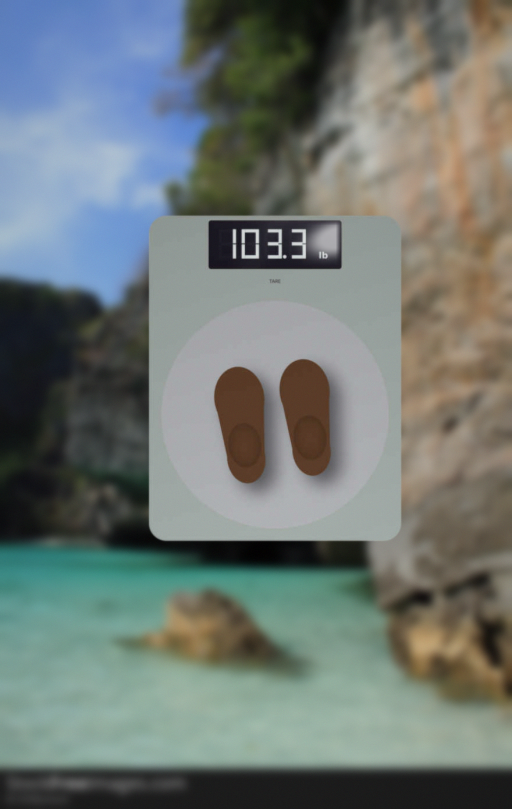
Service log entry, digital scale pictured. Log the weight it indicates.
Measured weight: 103.3 lb
